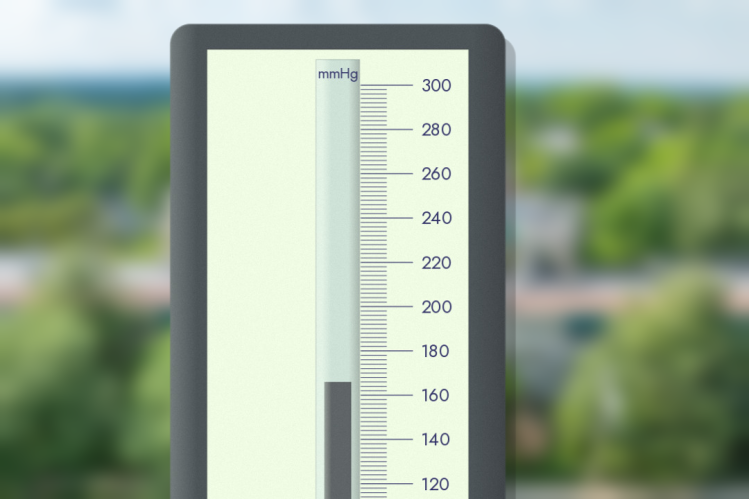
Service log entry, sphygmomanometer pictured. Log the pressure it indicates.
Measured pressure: 166 mmHg
